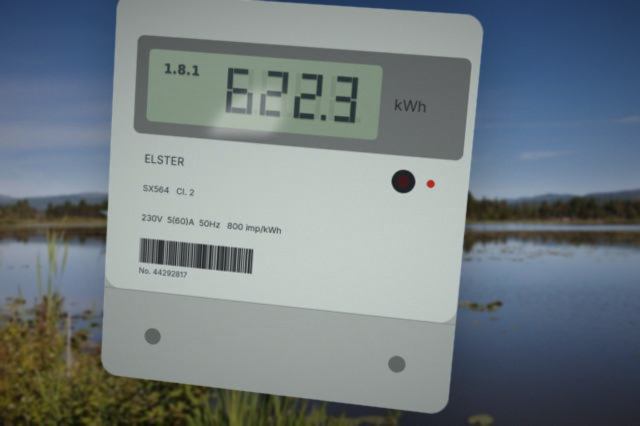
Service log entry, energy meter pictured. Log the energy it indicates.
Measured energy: 622.3 kWh
